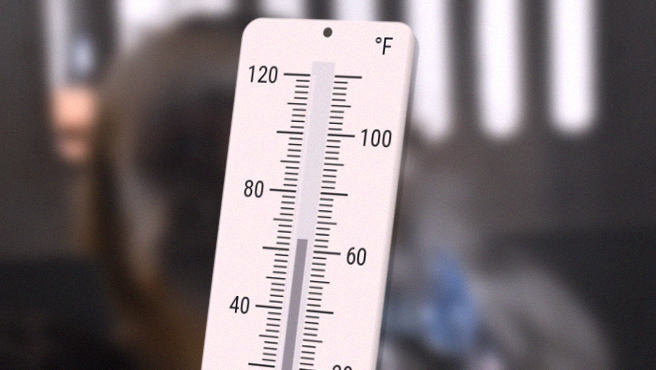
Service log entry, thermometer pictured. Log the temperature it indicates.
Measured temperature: 64 °F
